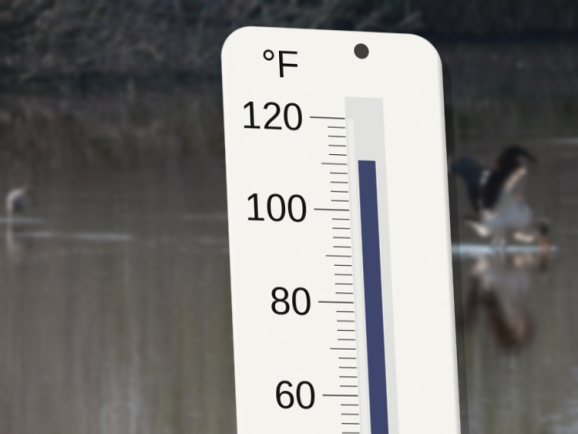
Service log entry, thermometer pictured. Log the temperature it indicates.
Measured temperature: 111 °F
